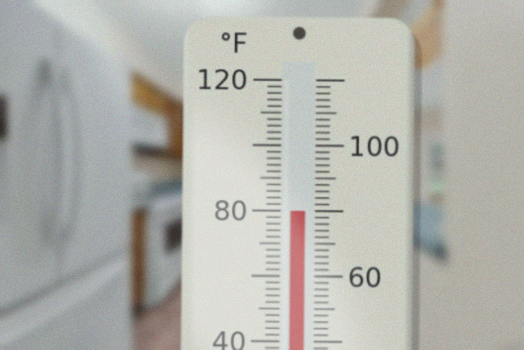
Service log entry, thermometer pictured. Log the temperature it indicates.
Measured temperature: 80 °F
